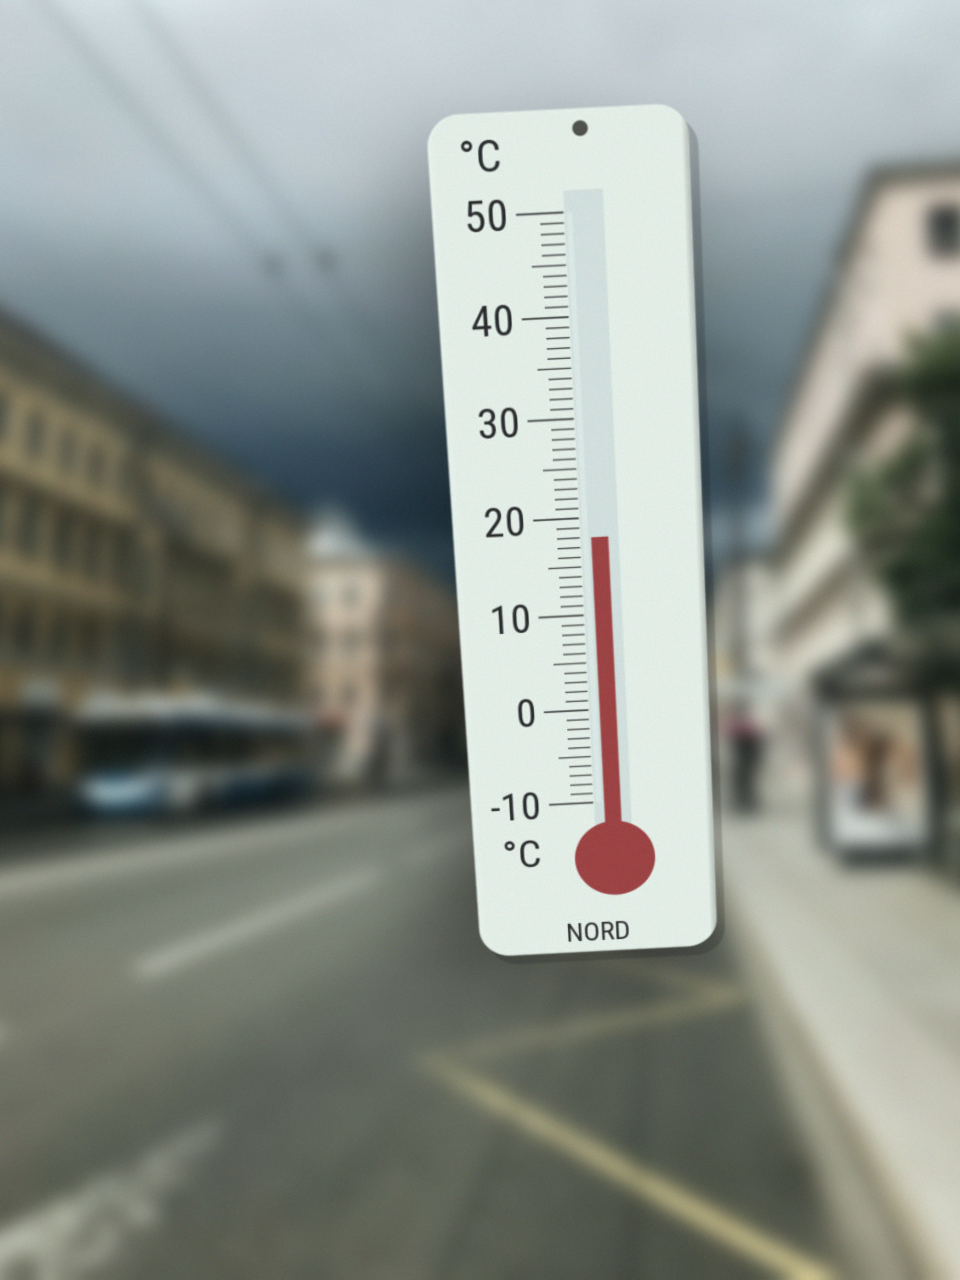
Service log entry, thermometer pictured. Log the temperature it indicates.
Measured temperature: 18 °C
